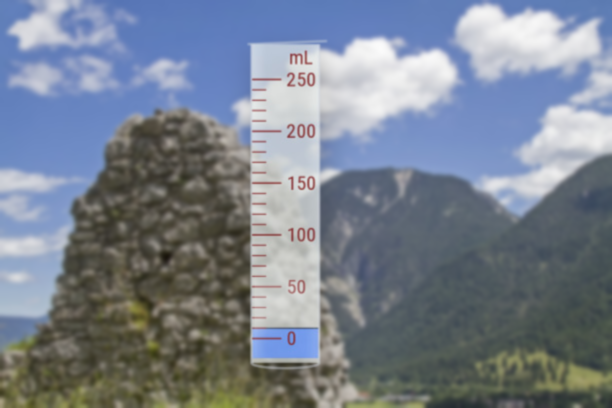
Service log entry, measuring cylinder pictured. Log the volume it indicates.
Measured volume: 10 mL
